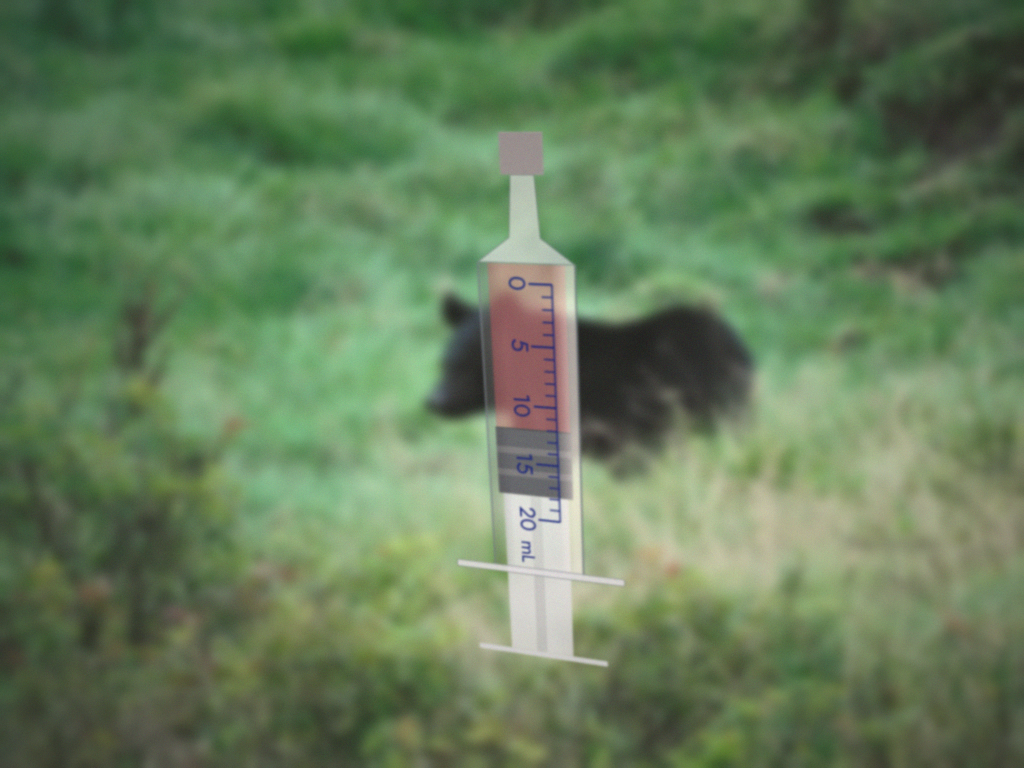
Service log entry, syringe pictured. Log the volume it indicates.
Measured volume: 12 mL
